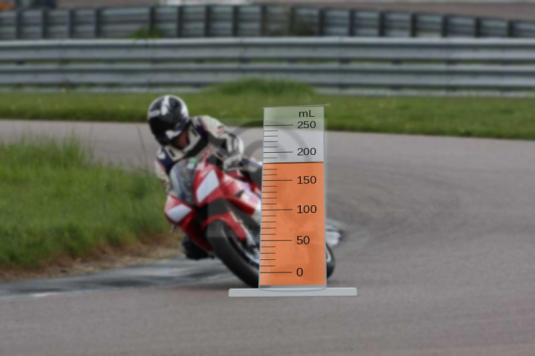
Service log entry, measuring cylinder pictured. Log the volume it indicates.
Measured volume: 180 mL
